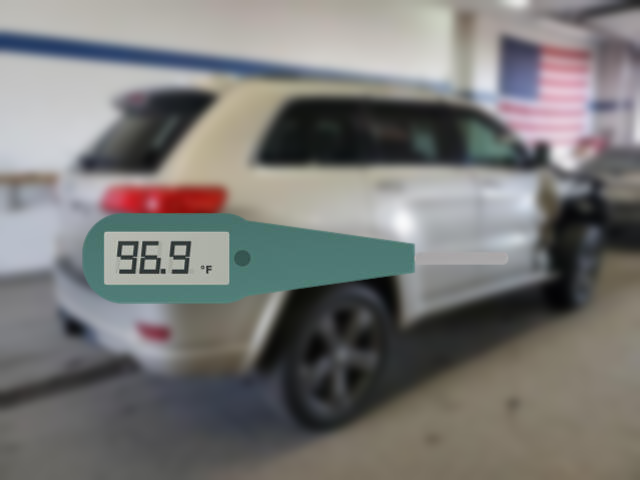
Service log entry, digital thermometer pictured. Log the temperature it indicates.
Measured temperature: 96.9 °F
